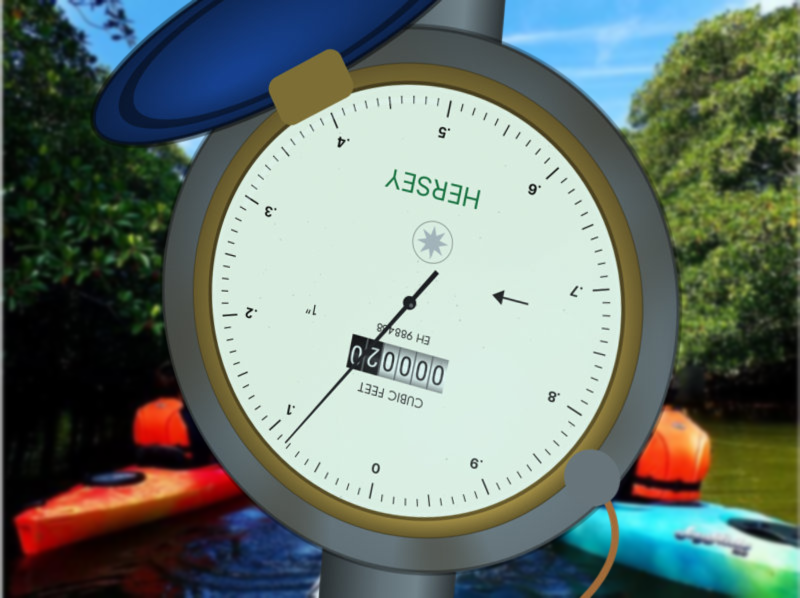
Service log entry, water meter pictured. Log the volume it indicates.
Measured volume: 20.08 ft³
